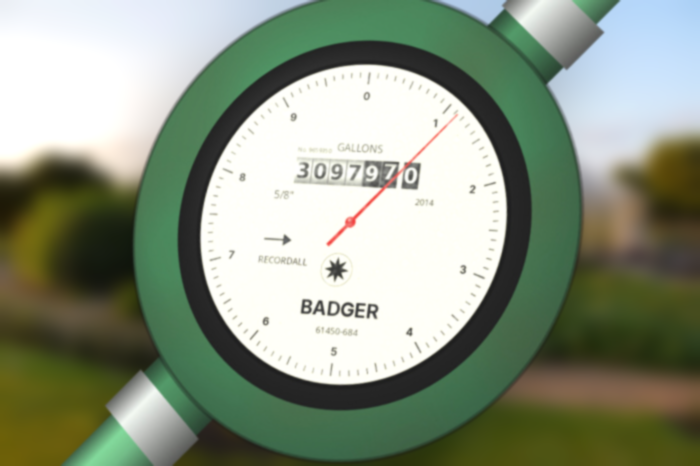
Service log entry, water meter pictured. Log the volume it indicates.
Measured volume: 3097971.1 gal
